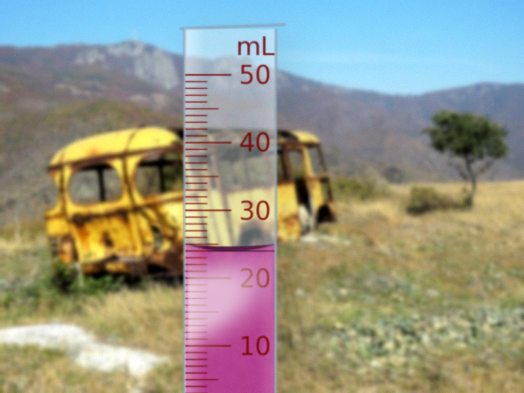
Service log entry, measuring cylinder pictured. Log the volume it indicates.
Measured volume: 24 mL
